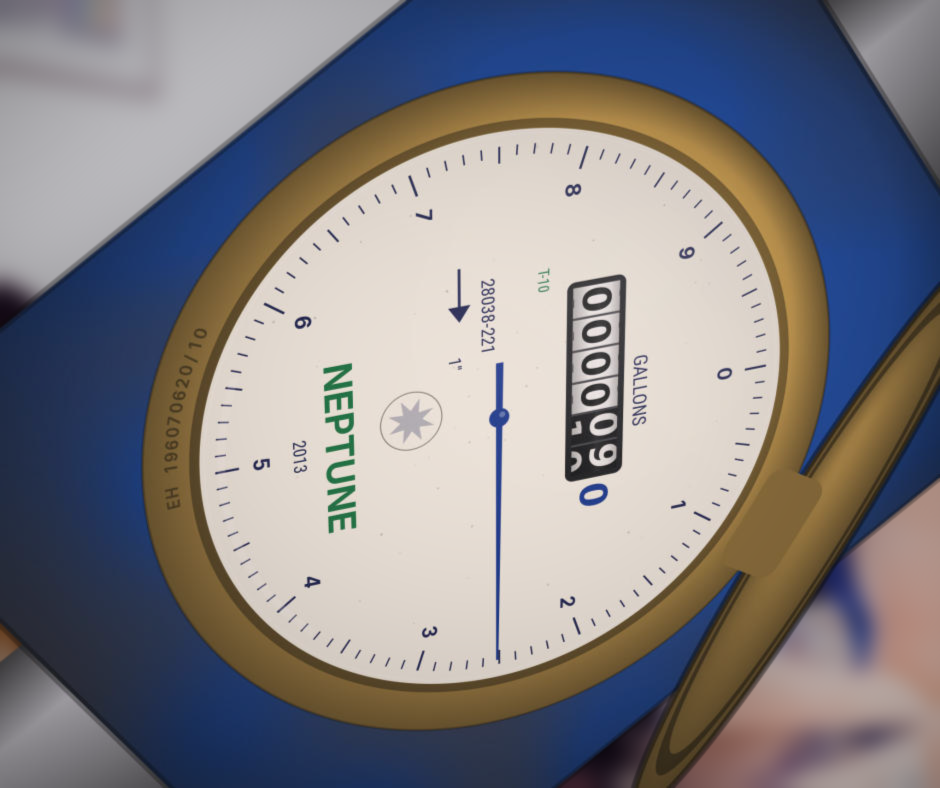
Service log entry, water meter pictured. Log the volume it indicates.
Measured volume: 92.5 gal
